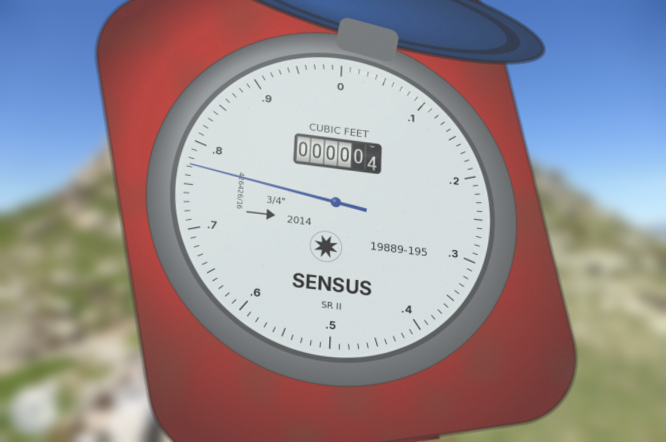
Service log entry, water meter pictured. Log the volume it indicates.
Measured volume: 3.77 ft³
